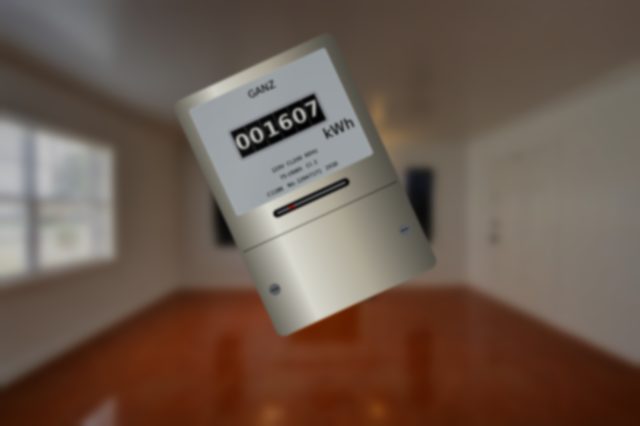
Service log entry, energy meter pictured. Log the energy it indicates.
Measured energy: 1607 kWh
